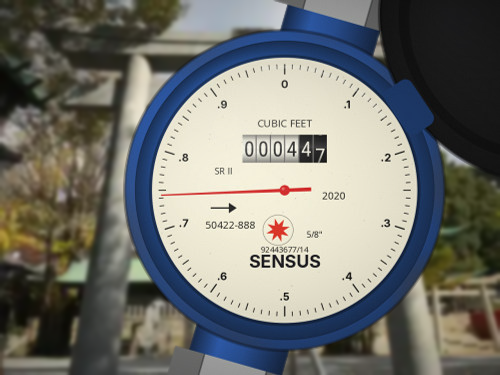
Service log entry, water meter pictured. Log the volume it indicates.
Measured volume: 446.74 ft³
